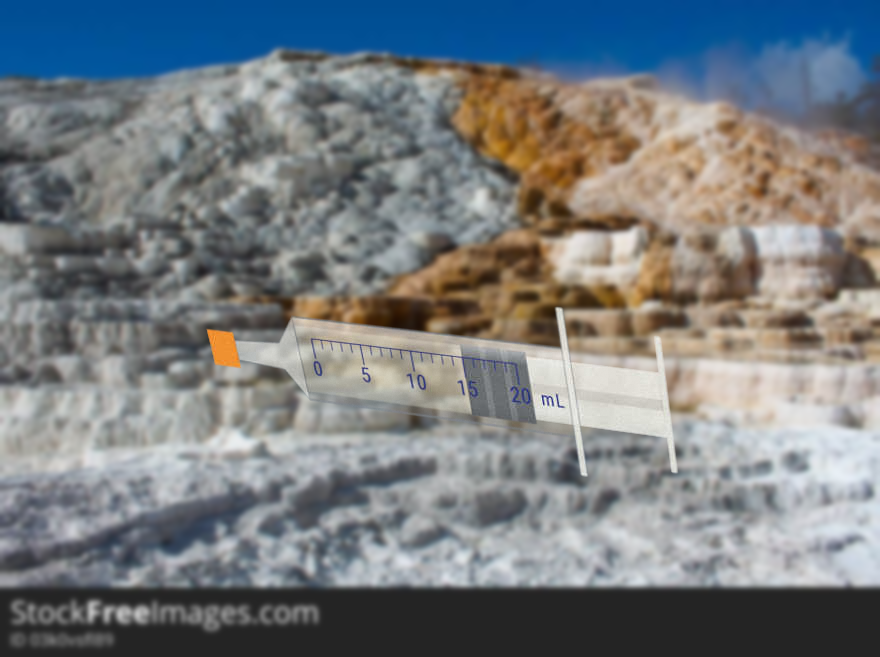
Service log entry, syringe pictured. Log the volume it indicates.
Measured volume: 15 mL
